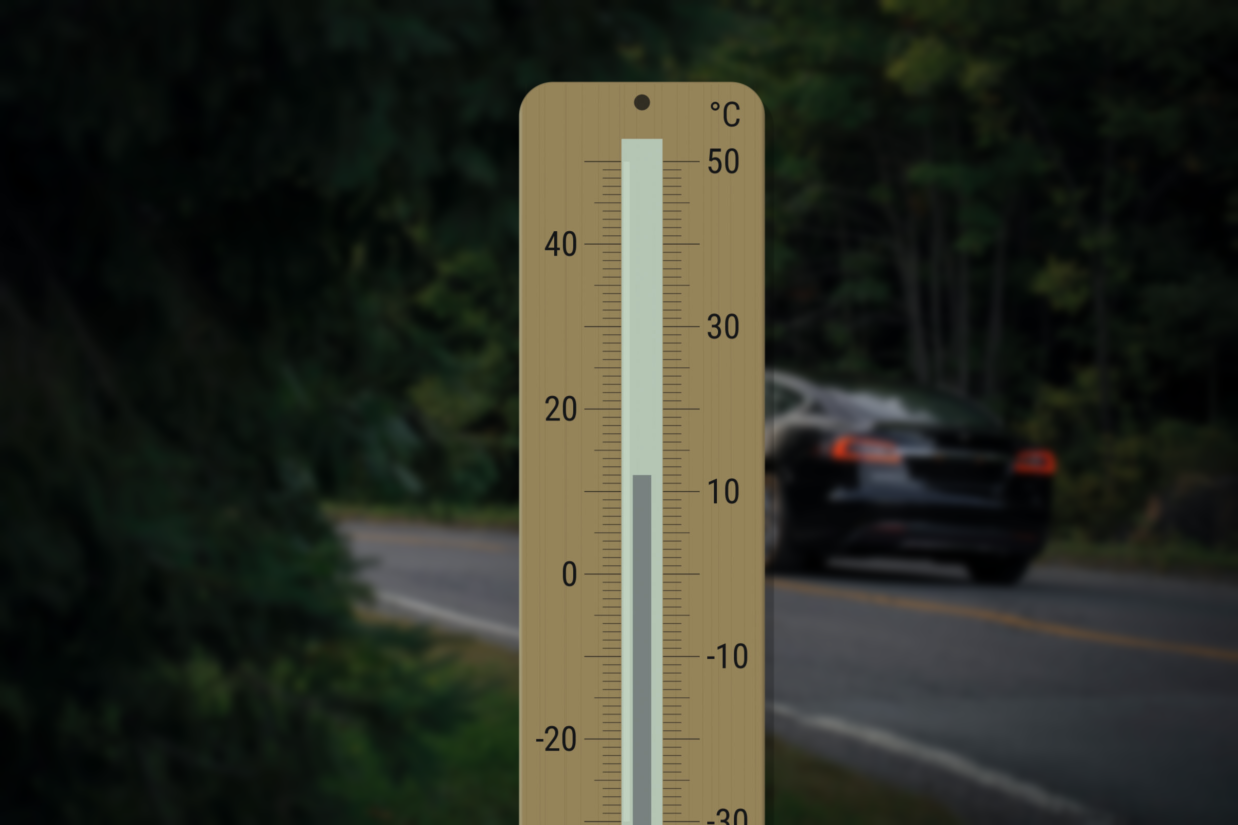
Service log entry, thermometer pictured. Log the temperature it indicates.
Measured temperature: 12 °C
